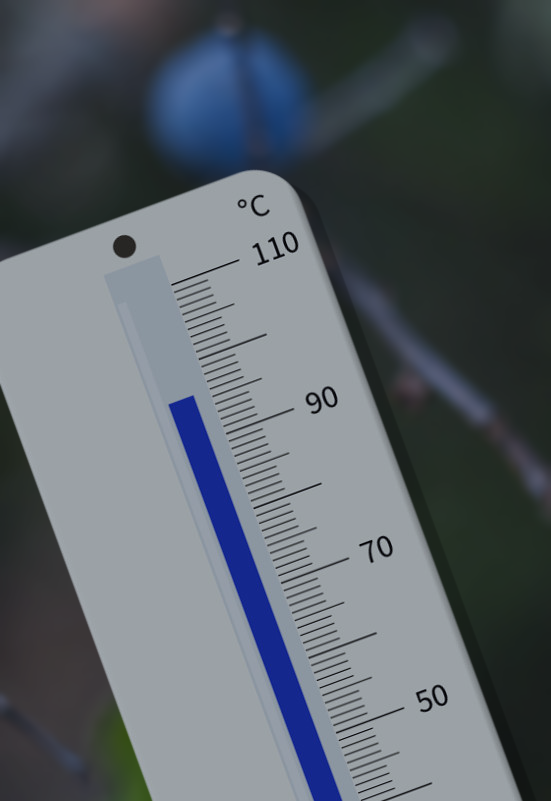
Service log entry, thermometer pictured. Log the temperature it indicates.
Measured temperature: 96 °C
